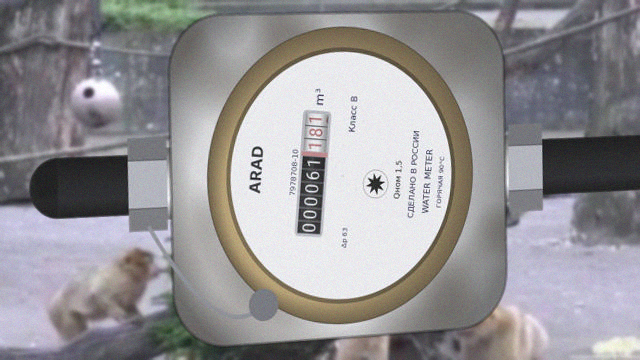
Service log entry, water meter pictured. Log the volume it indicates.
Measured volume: 61.181 m³
